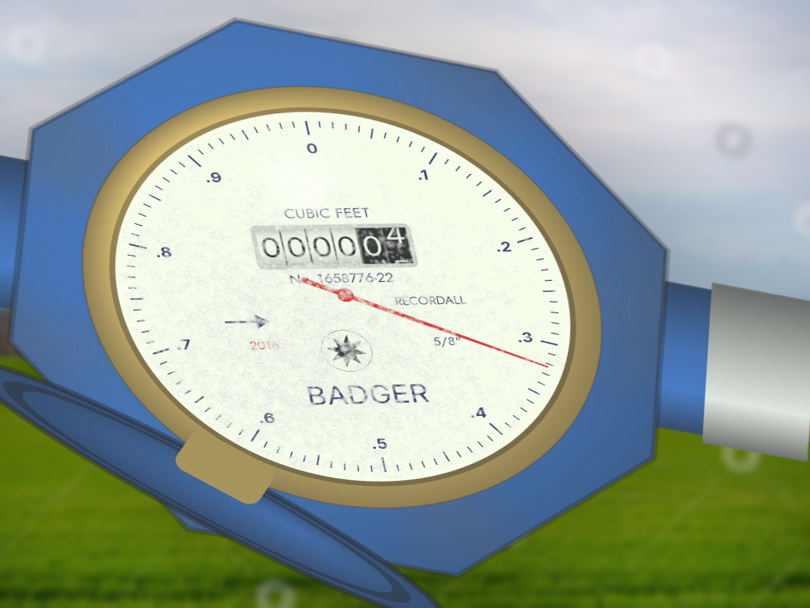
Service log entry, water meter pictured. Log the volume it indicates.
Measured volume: 4.32 ft³
